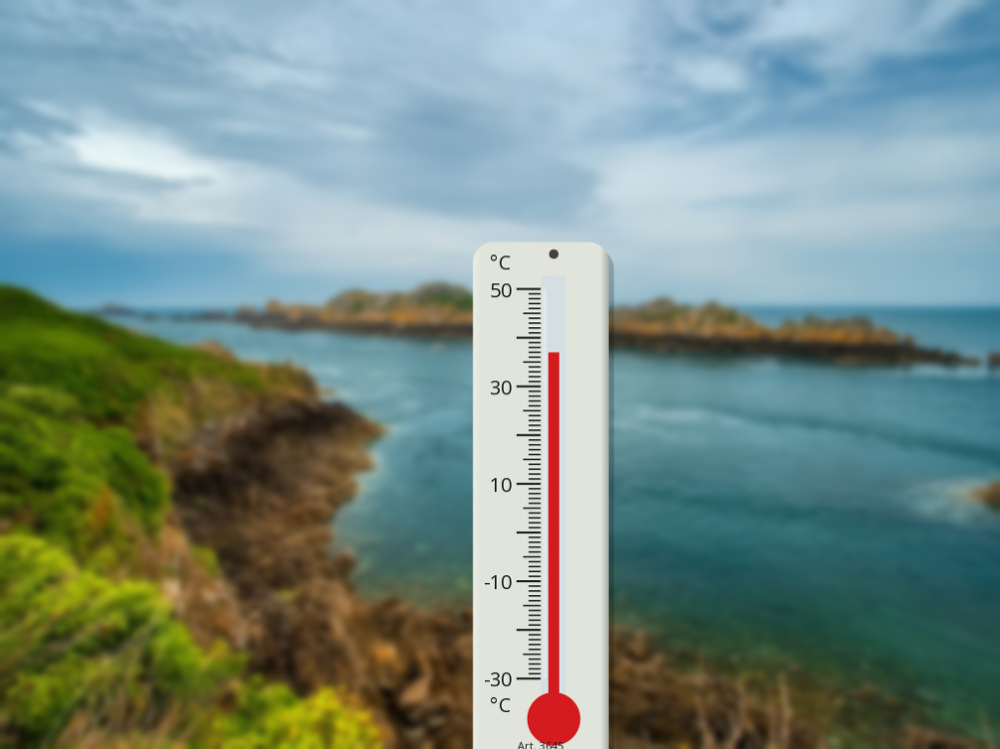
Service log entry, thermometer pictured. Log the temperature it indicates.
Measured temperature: 37 °C
